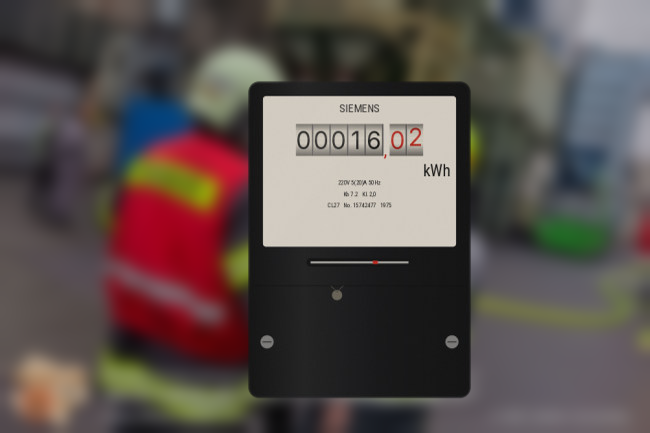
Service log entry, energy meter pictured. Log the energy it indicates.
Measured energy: 16.02 kWh
